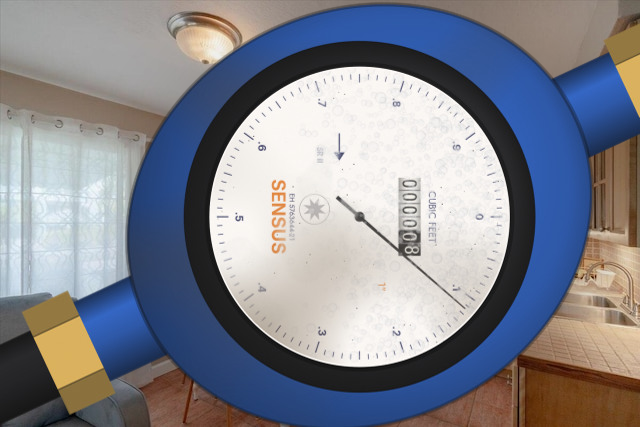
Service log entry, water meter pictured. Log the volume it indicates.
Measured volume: 8.11 ft³
